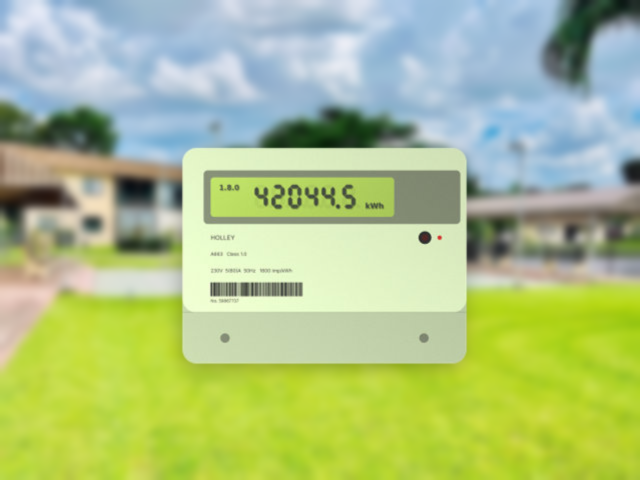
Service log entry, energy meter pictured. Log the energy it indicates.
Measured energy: 42044.5 kWh
